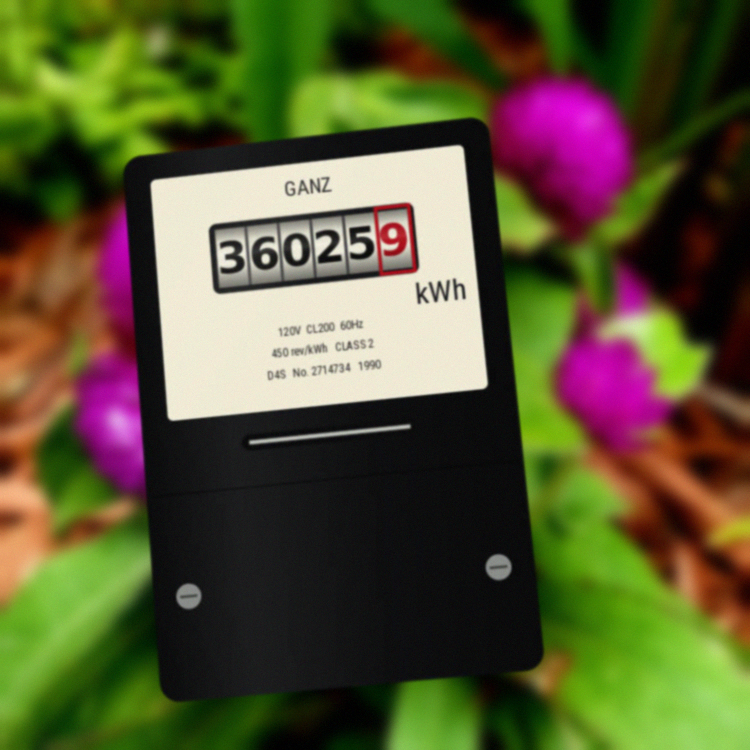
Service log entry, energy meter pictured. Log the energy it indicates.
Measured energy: 36025.9 kWh
